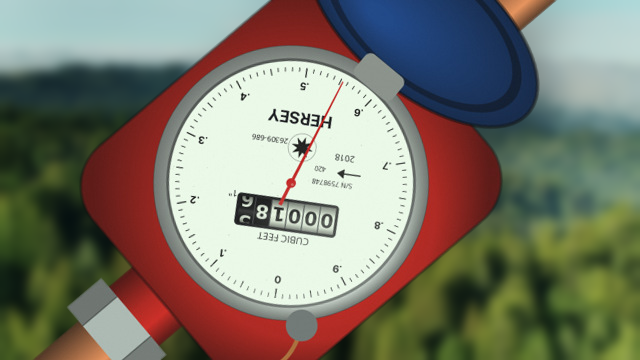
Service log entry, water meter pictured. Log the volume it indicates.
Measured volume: 185.55 ft³
